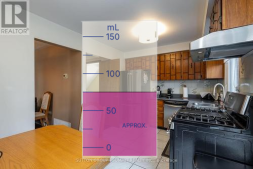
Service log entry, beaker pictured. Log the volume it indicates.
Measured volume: 75 mL
